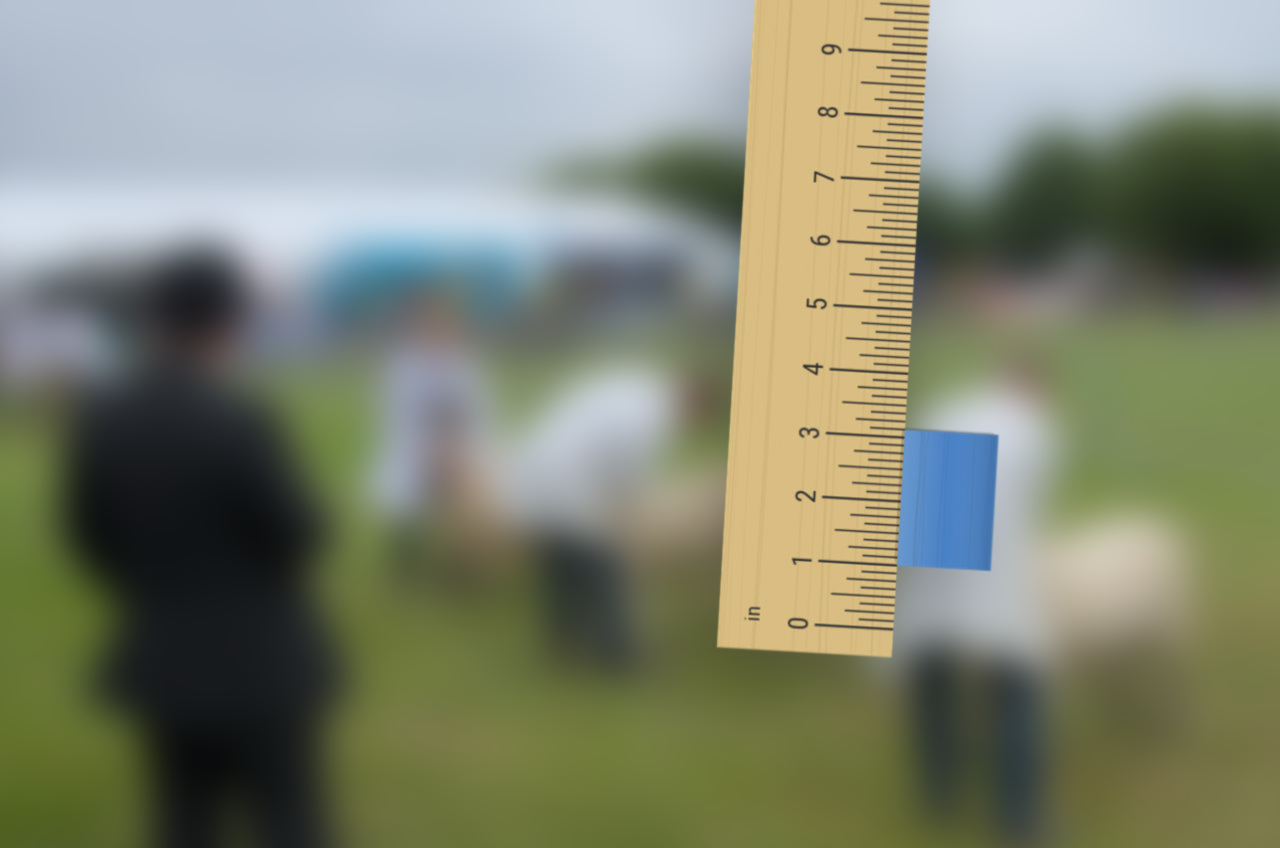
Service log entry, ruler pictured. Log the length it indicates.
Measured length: 2.125 in
